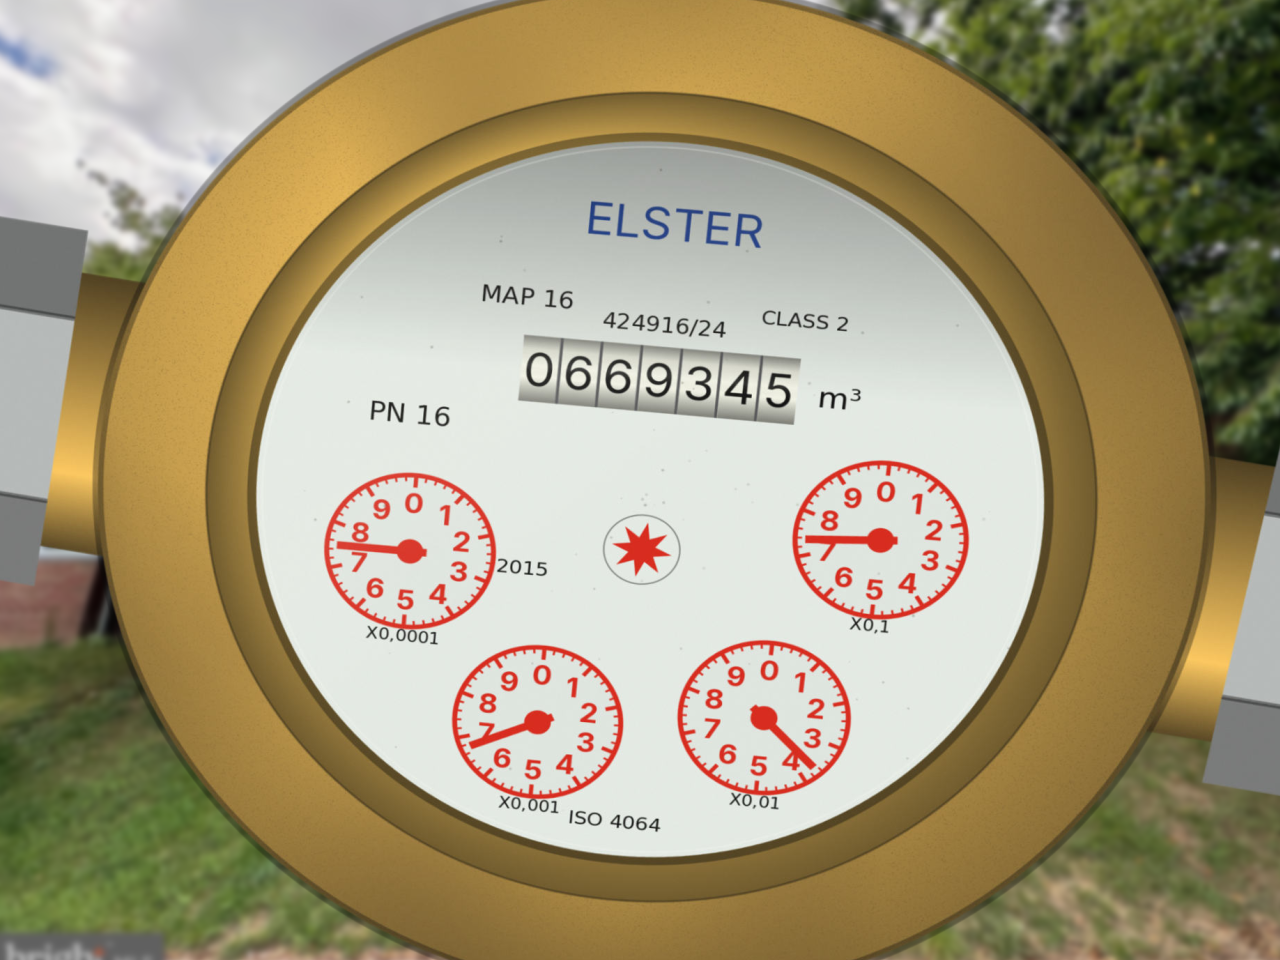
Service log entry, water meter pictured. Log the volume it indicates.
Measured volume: 669345.7367 m³
